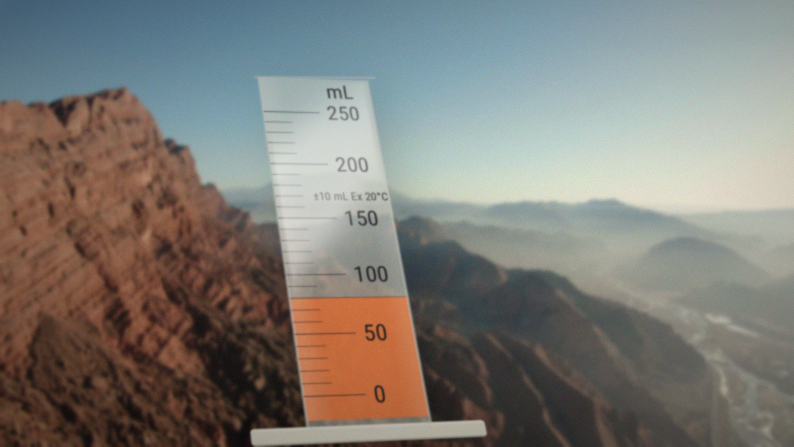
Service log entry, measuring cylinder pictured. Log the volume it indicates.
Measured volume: 80 mL
